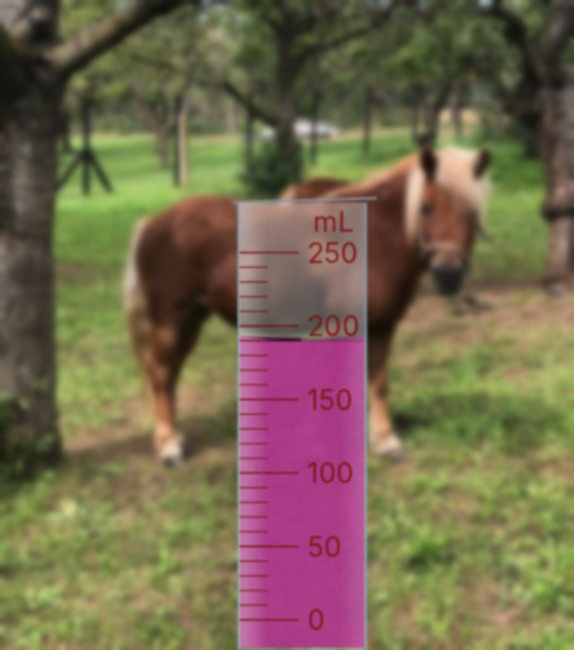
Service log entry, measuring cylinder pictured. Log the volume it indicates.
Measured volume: 190 mL
